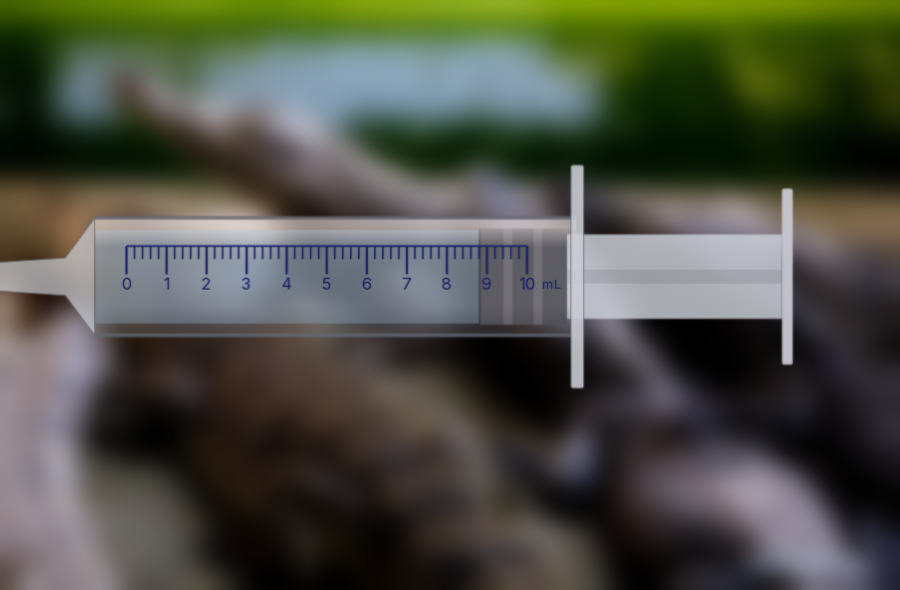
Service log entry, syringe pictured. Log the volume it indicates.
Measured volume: 8.8 mL
